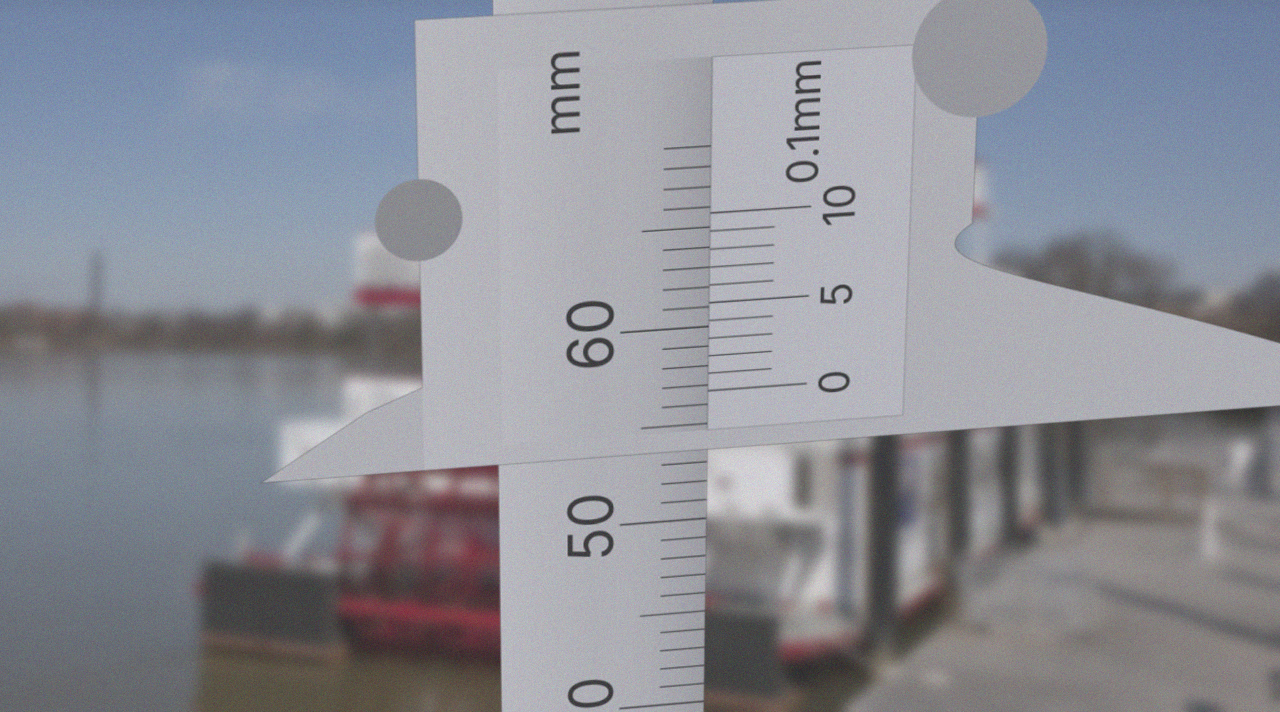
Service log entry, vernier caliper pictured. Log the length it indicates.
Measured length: 56.7 mm
